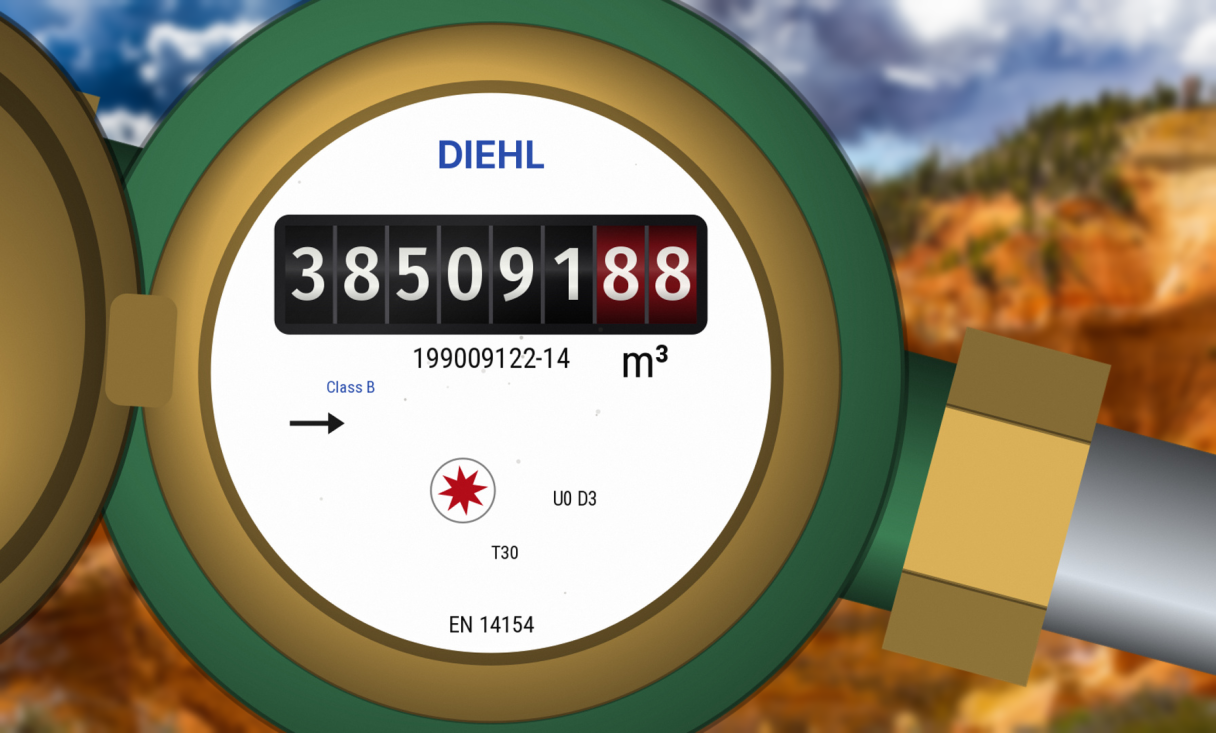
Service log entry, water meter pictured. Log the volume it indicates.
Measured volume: 385091.88 m³
